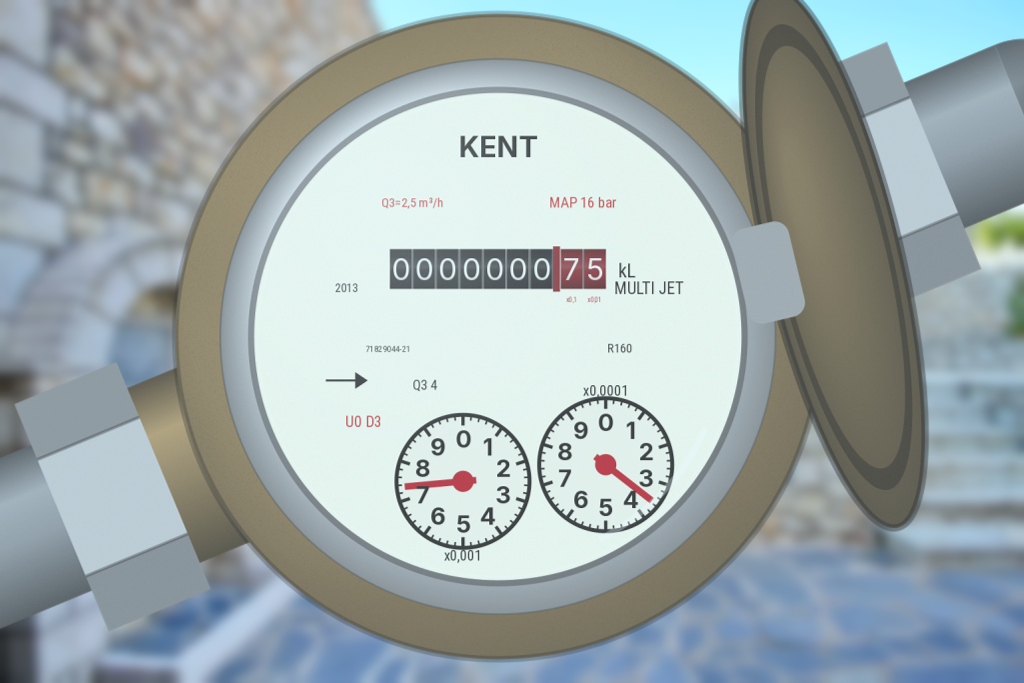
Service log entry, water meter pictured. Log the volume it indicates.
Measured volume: 0.7573 kL
